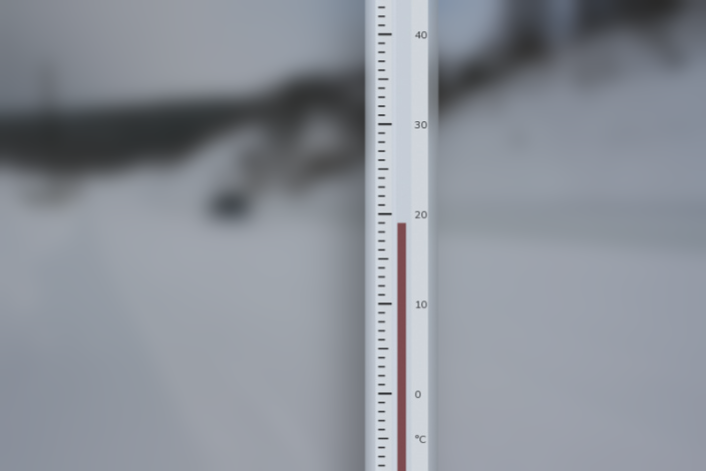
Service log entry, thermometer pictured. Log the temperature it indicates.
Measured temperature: 19 °C
